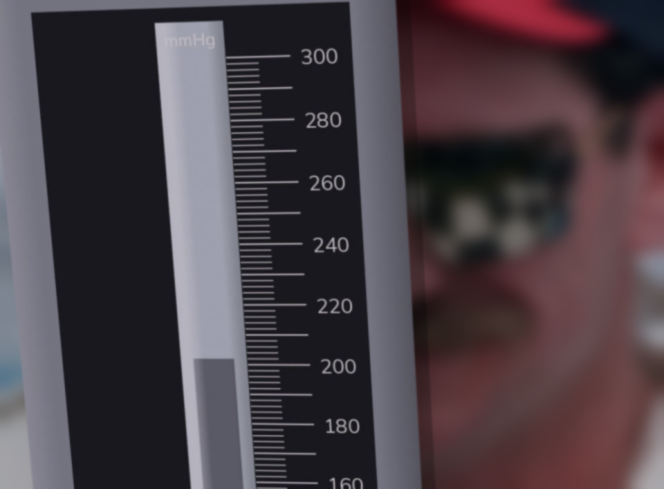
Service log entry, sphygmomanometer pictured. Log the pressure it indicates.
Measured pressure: 202 mmHg
